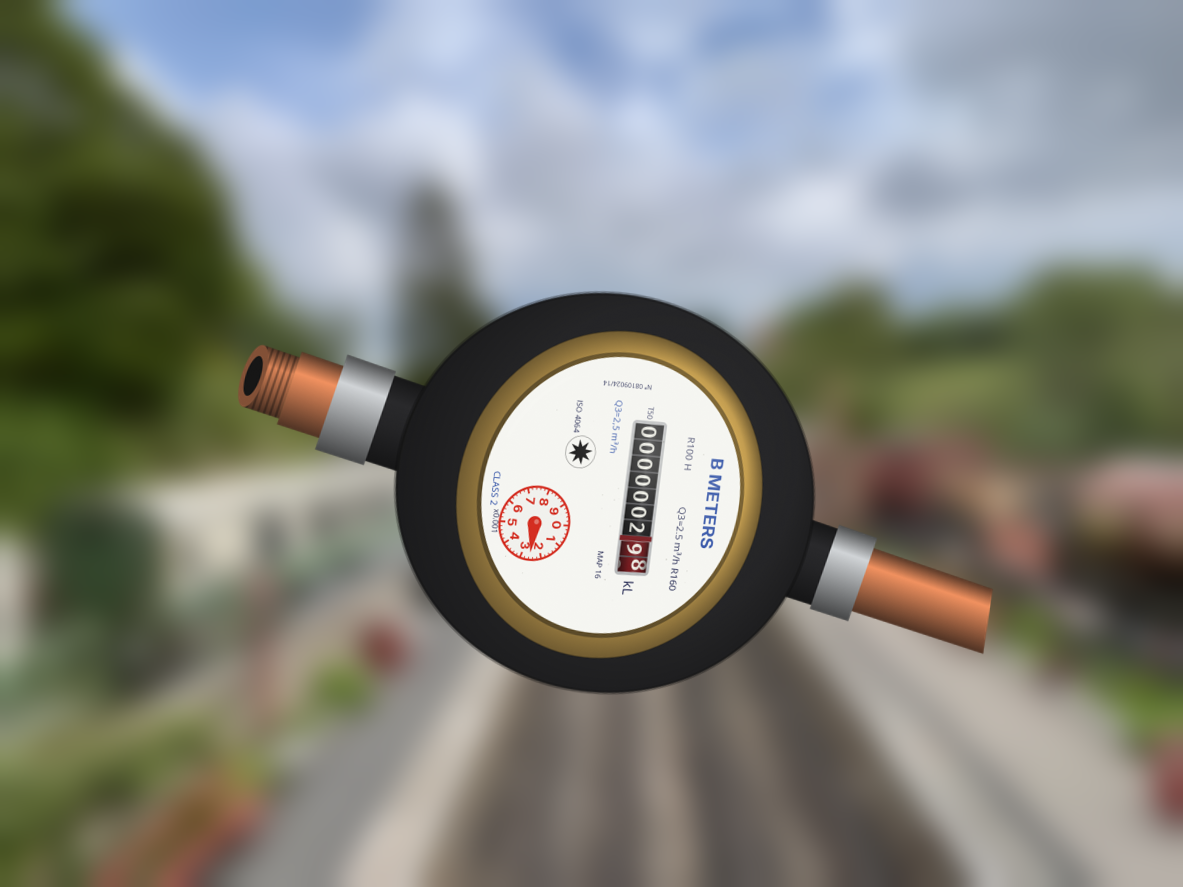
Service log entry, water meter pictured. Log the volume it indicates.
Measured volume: 2.982 kL
